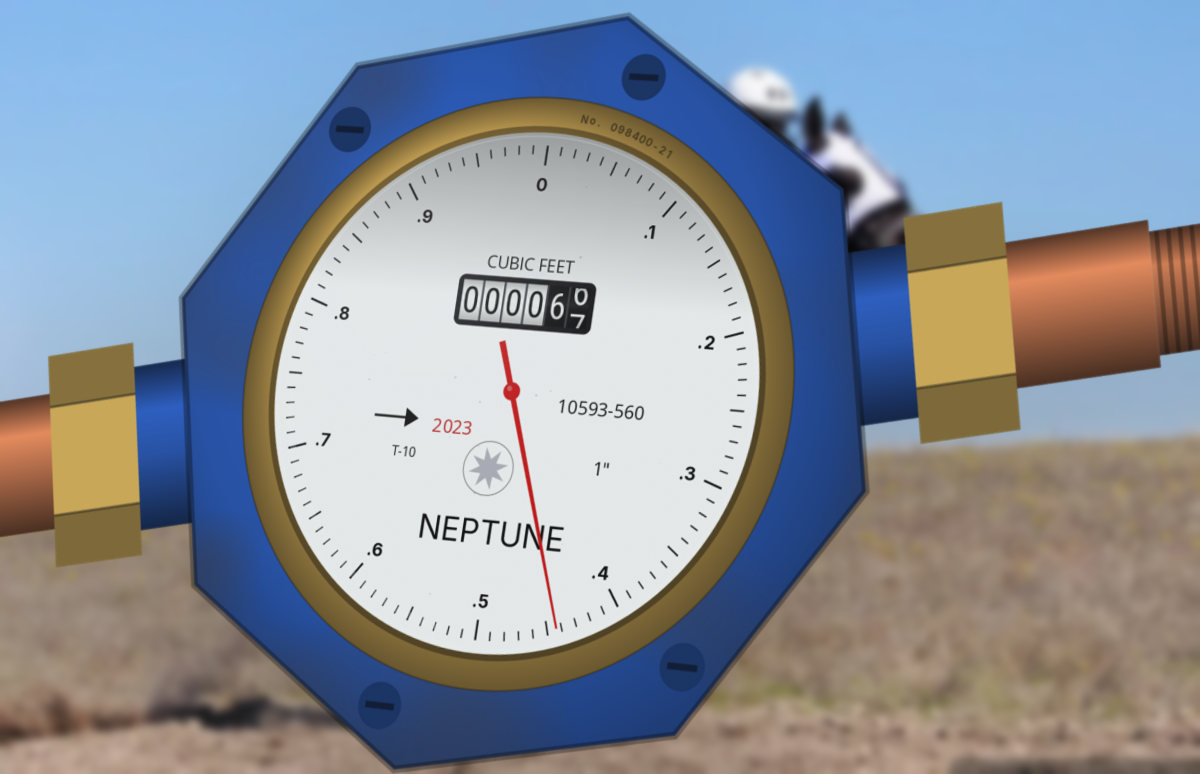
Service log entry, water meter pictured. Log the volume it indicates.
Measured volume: 66.44 ft³
